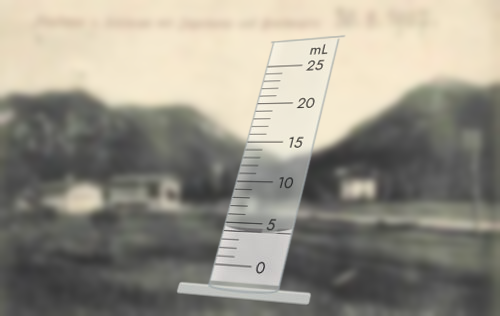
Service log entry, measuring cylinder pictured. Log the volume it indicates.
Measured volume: 4 mL
